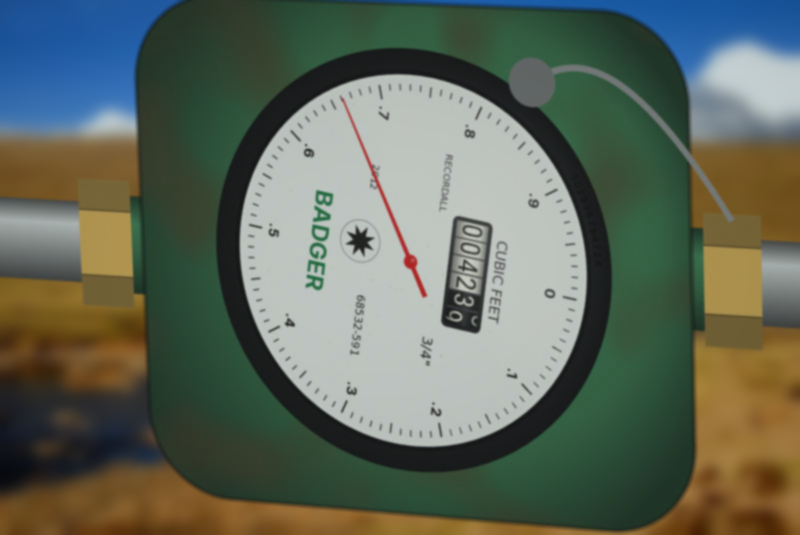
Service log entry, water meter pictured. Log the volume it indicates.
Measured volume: 4238.66 ft³
